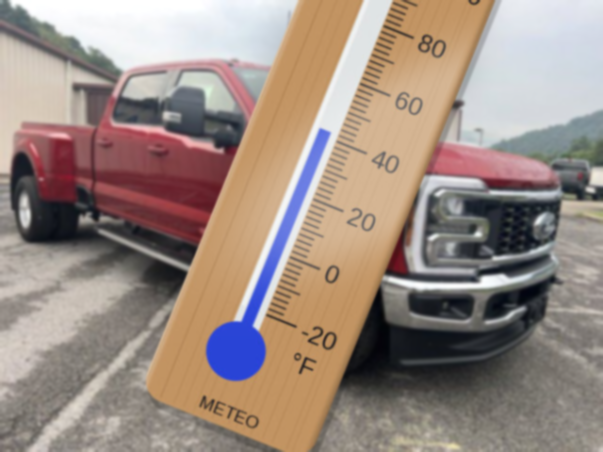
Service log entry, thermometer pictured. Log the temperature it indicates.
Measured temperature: 42 °F
